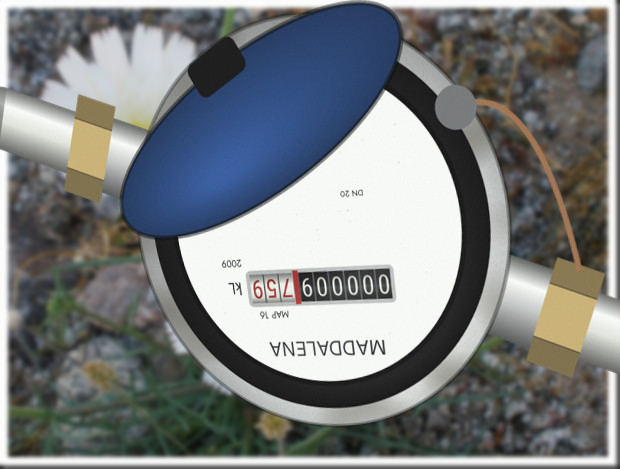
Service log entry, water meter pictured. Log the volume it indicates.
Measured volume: 9.759 kL
